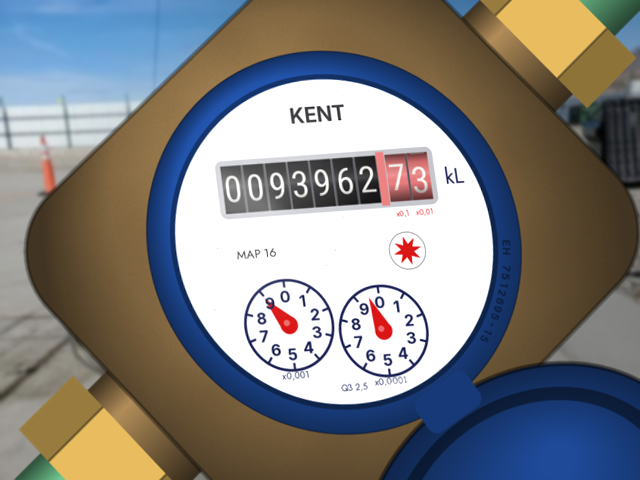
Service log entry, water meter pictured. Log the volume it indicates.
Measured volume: 93962.7289 kL
